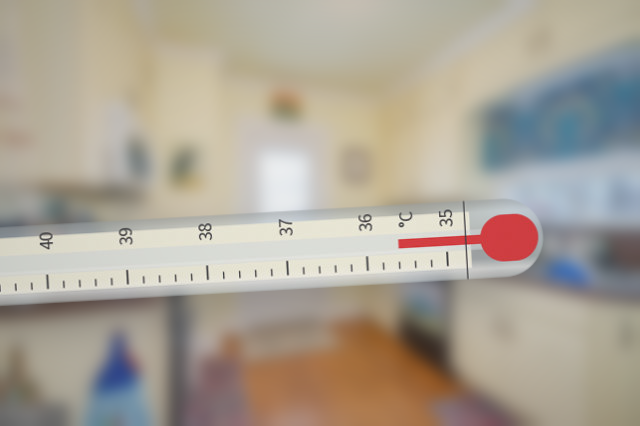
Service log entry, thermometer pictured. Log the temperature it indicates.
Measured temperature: 35.6 °C
